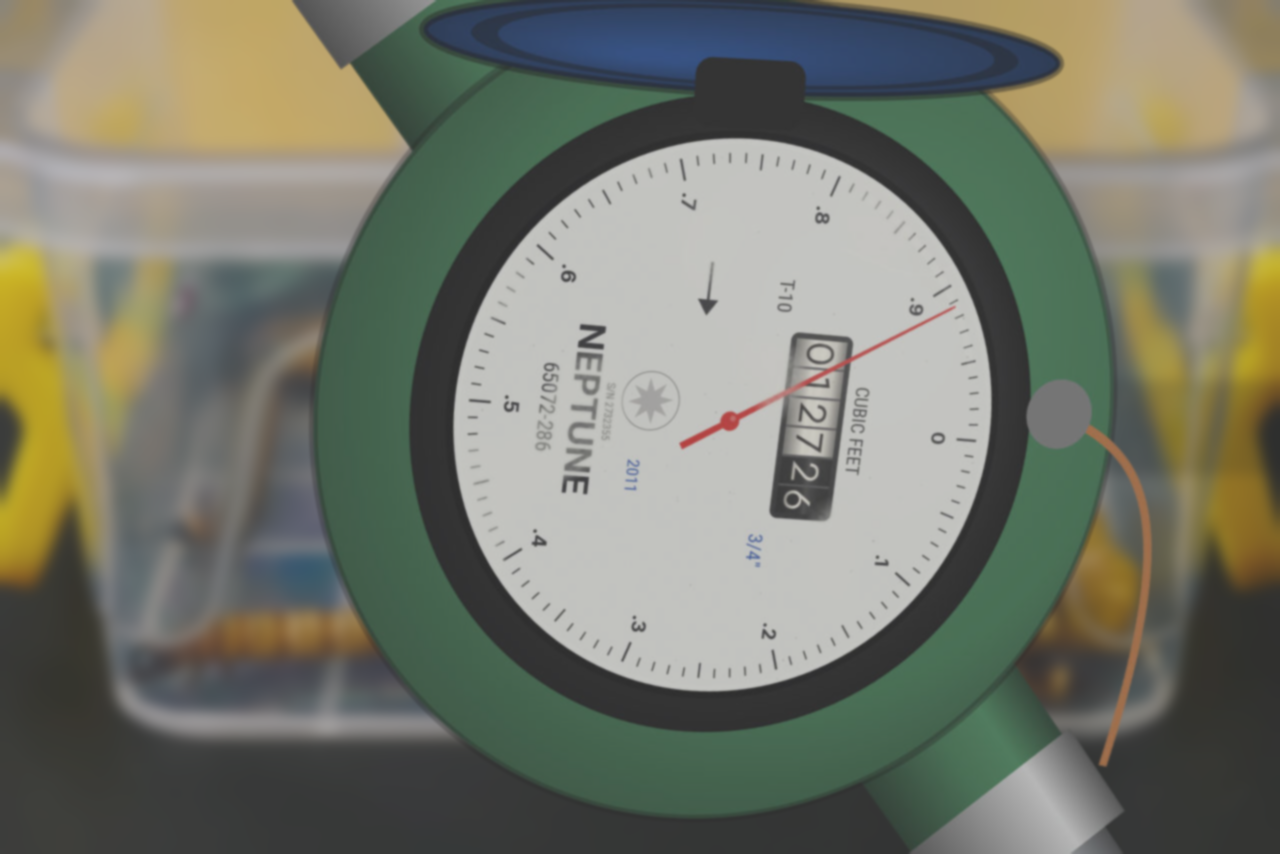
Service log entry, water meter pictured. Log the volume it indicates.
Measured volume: 12725.91 ft³
